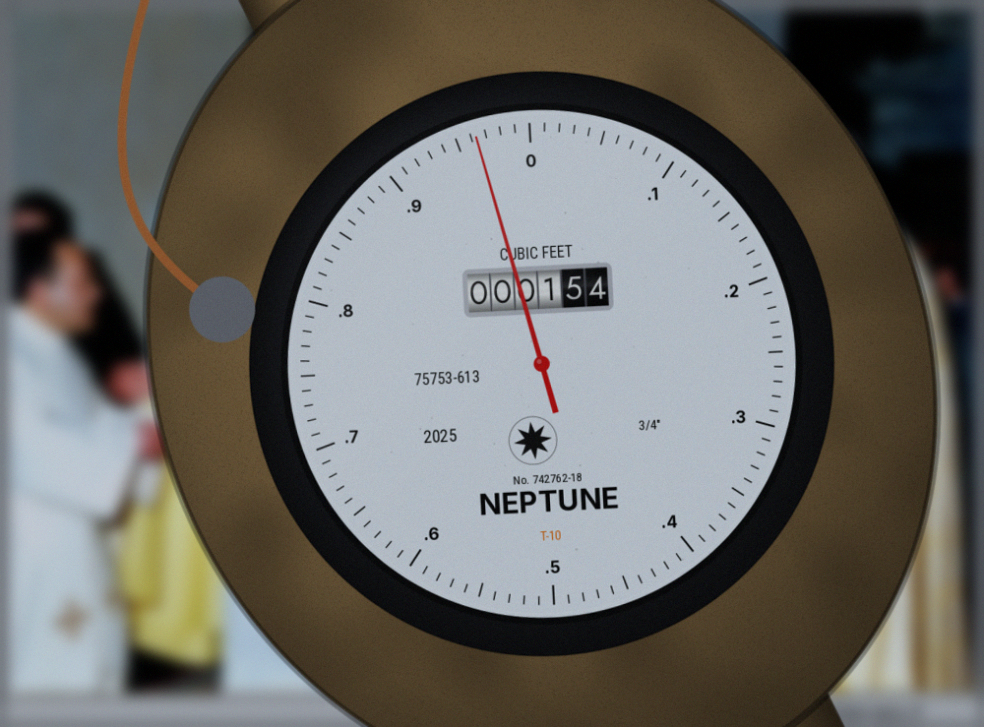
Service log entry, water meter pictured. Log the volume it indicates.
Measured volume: 153.96 ft³
